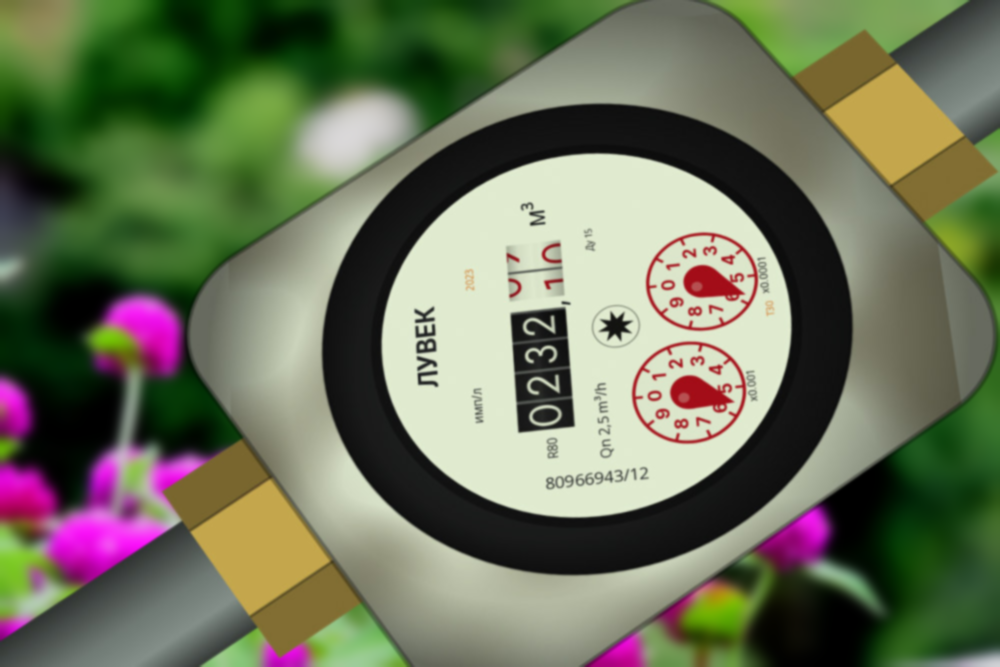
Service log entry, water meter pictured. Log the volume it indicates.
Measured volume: 232.0955 m³
